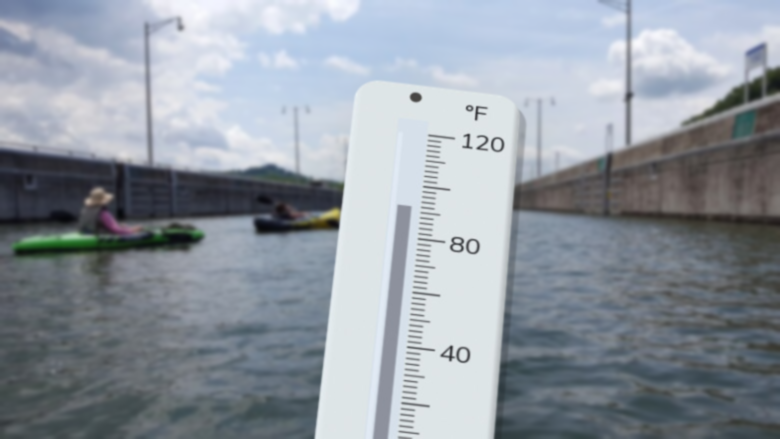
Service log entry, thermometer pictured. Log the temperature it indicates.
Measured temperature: 92 °F
